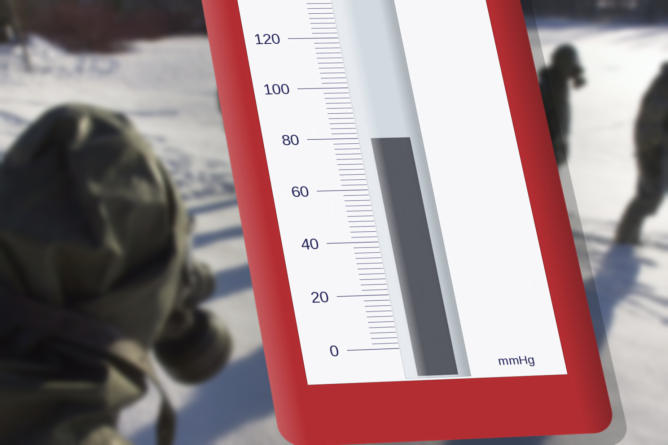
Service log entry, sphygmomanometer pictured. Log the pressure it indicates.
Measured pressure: 80 mmHg
